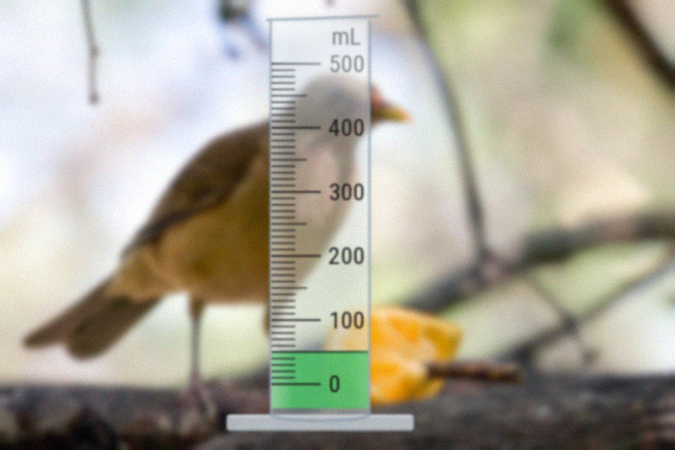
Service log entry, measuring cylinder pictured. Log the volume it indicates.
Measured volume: 50 mL
